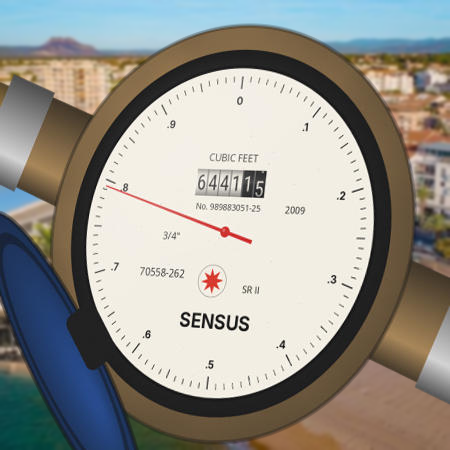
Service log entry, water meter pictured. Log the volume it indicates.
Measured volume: 644114.79 ft³
